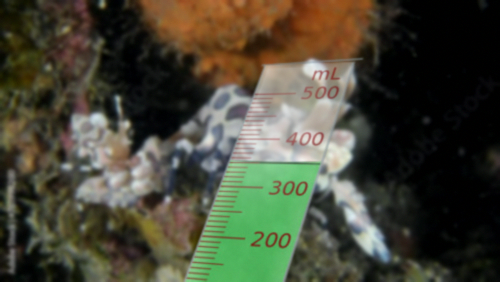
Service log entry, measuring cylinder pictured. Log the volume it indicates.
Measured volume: 350 mL
